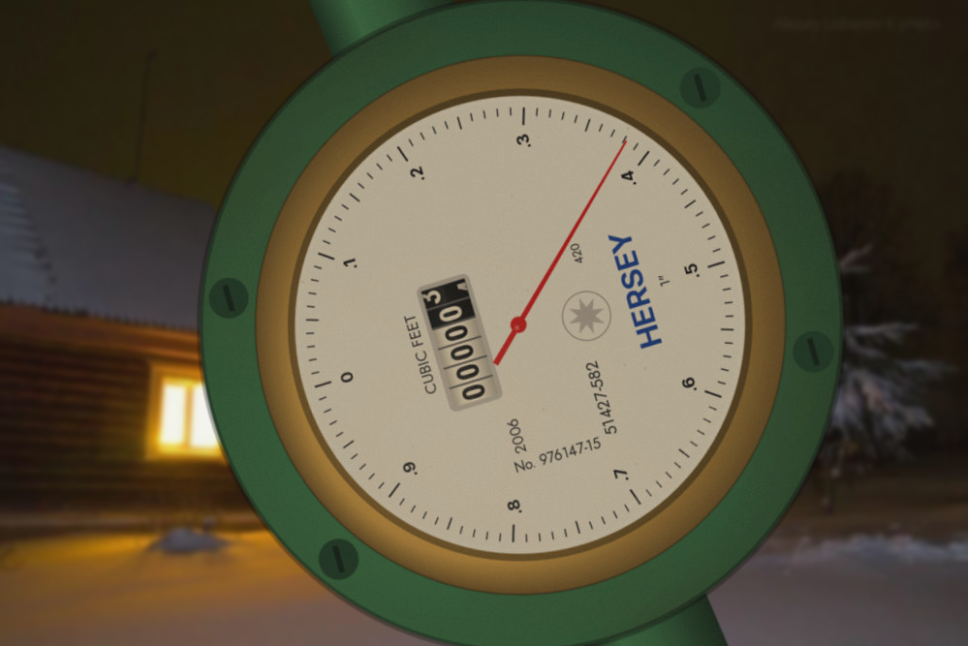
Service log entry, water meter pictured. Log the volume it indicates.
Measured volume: 3.38 ft³
